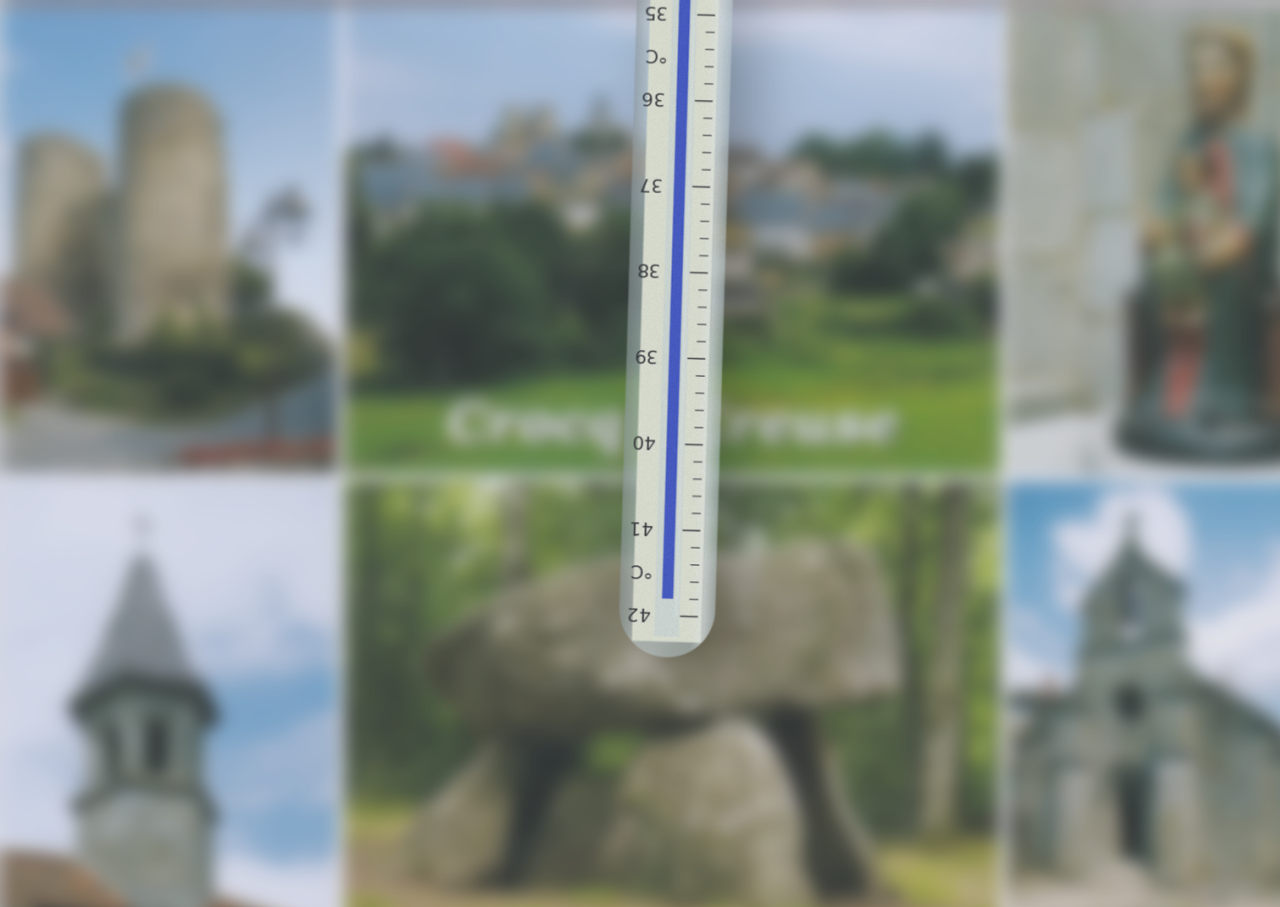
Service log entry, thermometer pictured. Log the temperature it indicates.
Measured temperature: 41.8 °C
